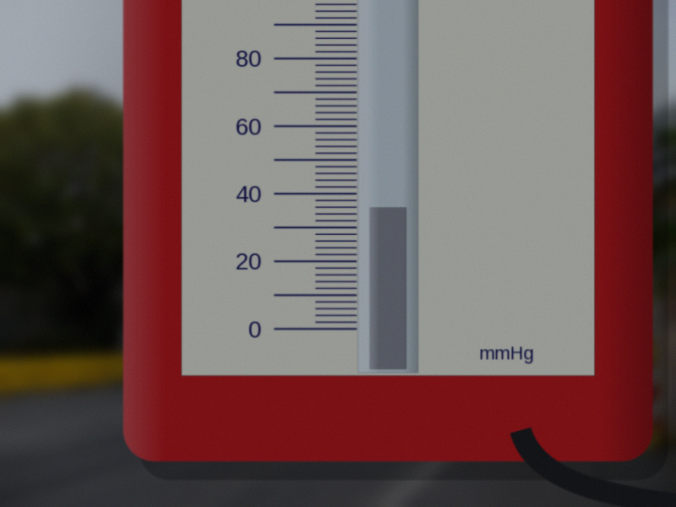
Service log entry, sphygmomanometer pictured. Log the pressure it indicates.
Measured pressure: 36 mmHg
